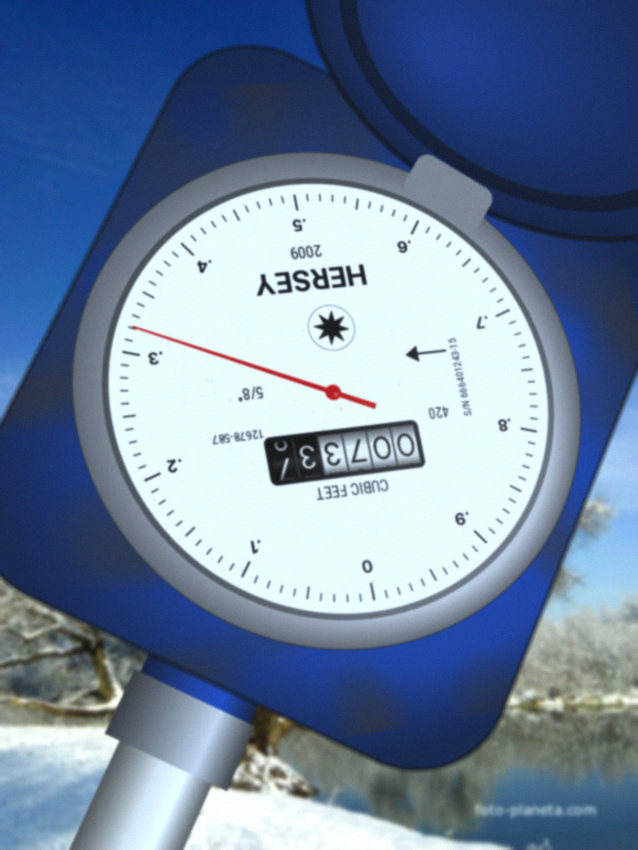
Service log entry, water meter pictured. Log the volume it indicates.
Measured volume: 7337.32 ft³
